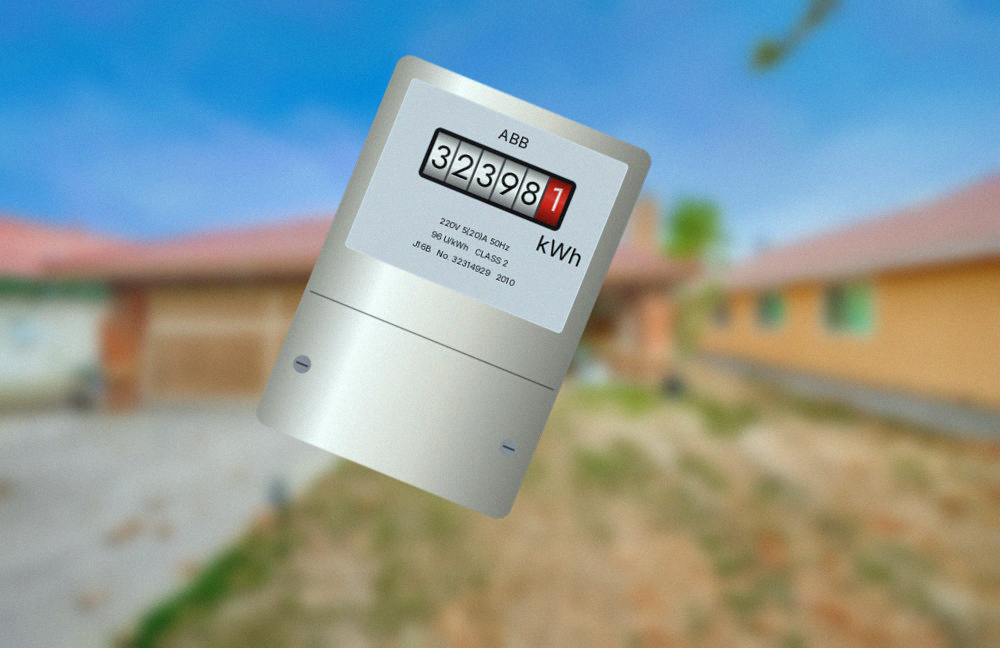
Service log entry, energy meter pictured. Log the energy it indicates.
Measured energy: 32398.1 kWh
